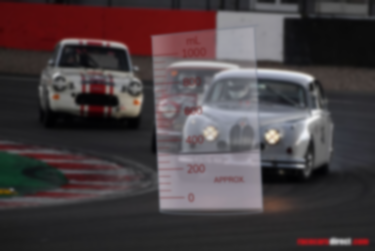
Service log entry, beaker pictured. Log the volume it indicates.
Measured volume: 300 mL
